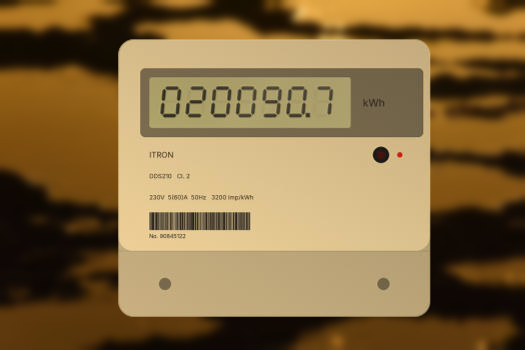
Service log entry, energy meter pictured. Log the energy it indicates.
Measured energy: 20090.7 kWh
